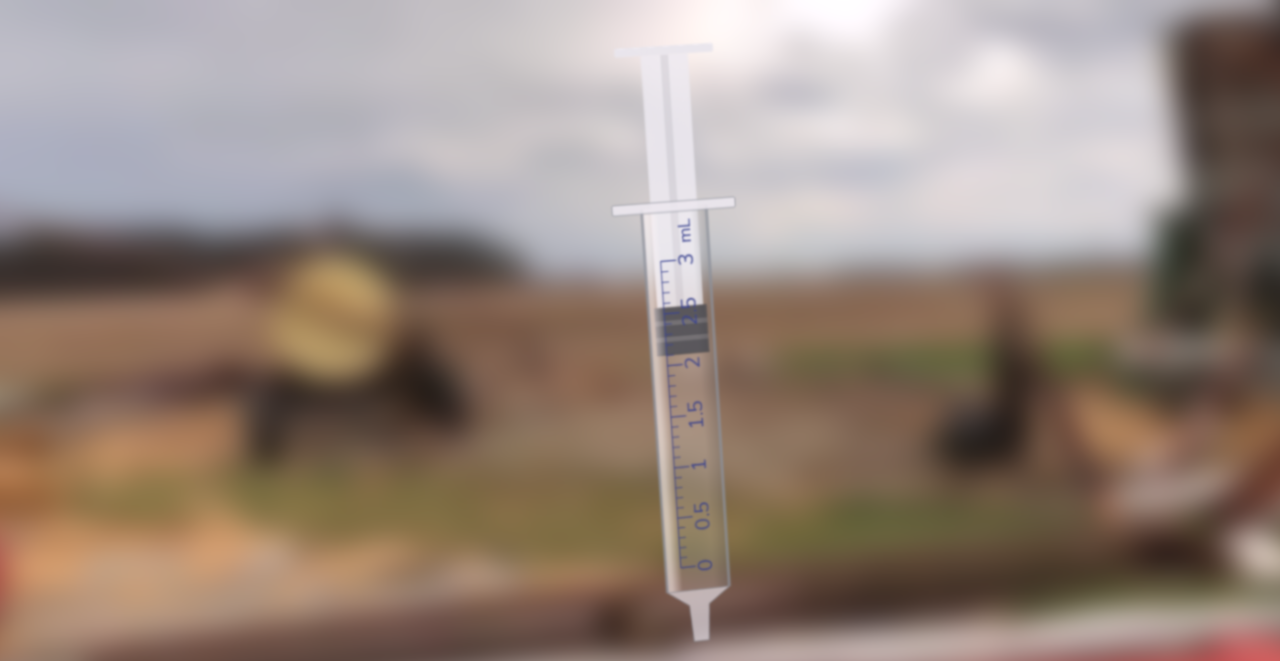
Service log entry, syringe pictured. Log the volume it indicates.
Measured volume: 2.1 mL
